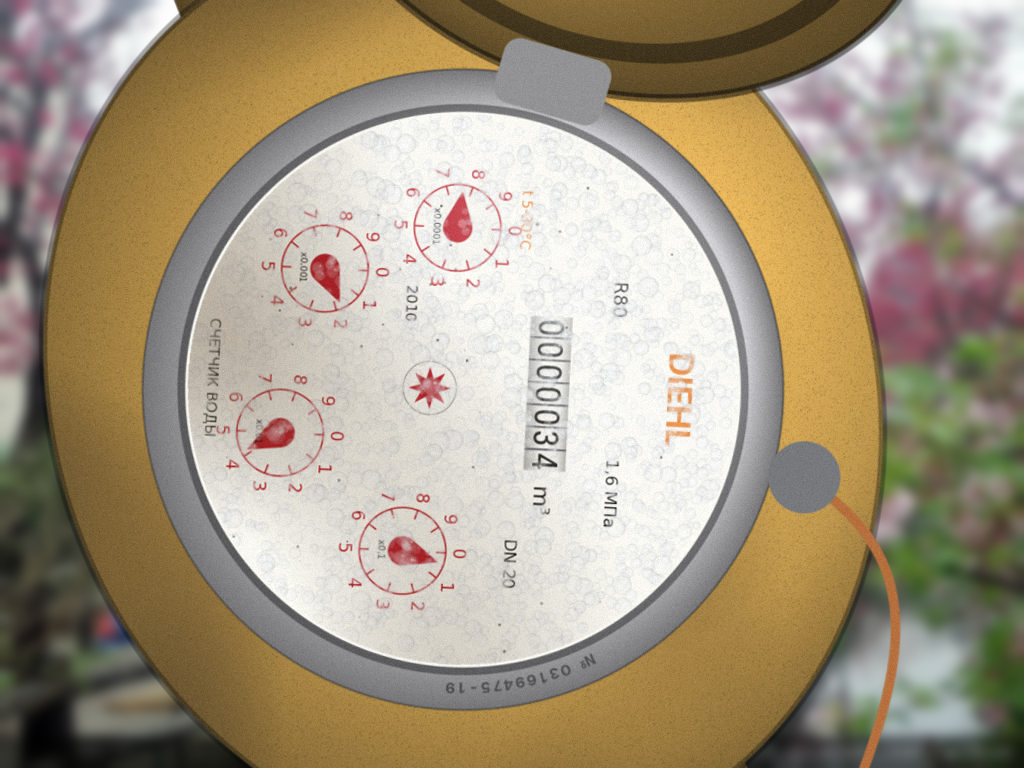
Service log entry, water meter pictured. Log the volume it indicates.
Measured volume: 34.0417 m³
